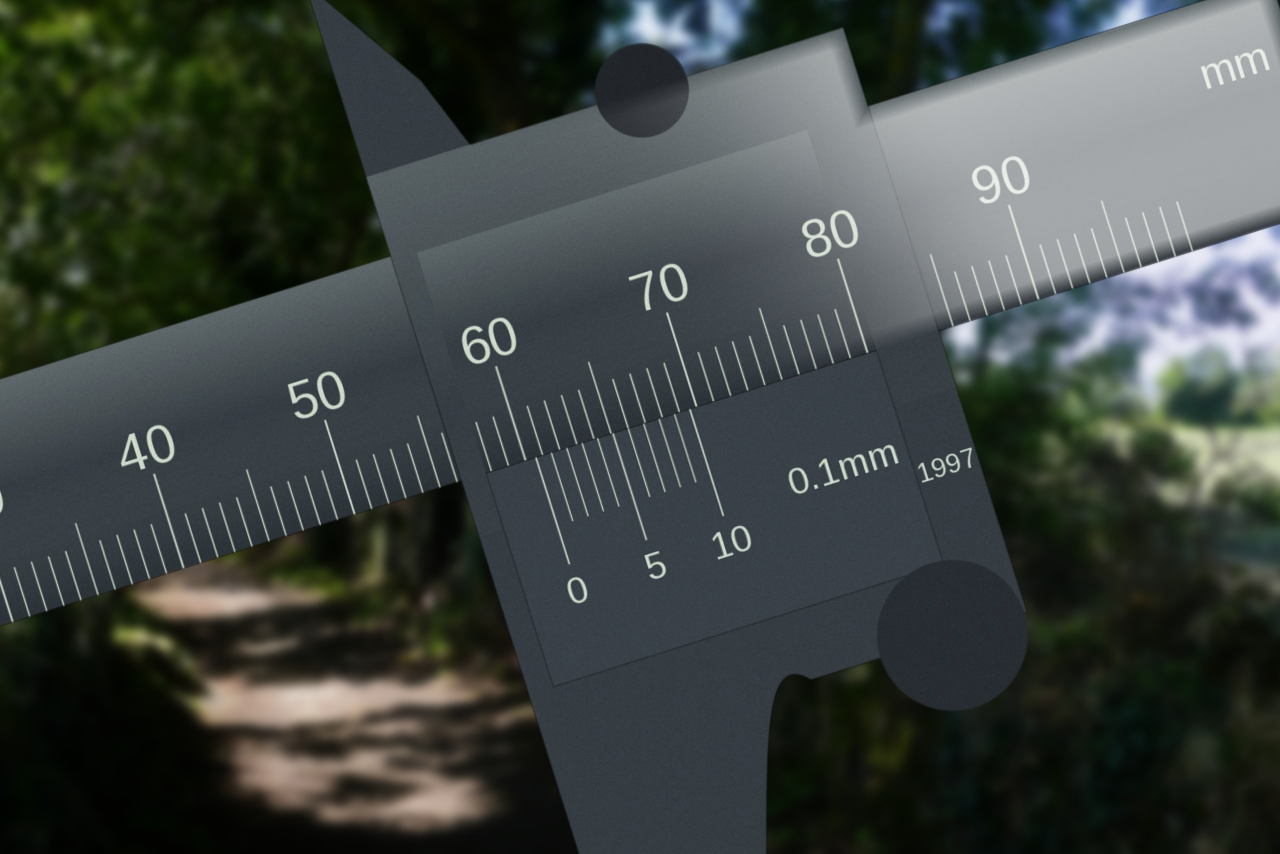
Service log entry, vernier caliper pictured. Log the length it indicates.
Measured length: 60.6 mm
